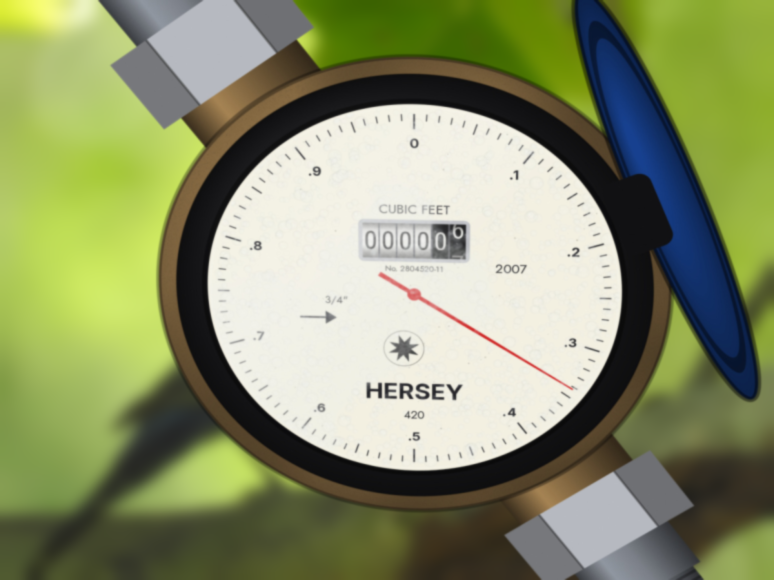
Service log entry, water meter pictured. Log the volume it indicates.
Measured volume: 6.34 ft³
